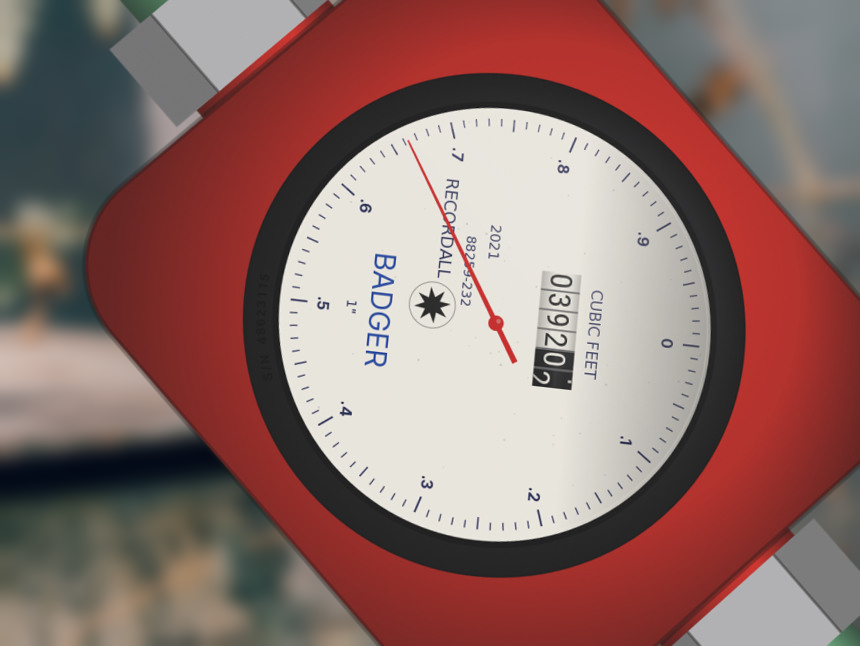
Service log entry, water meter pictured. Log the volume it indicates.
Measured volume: 39201.66 ft³
